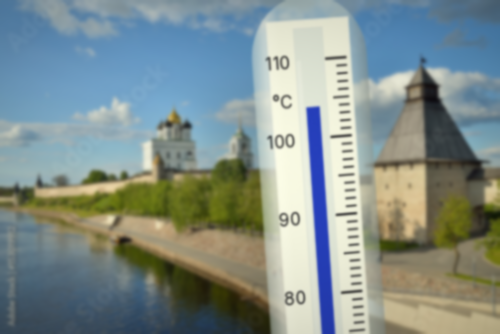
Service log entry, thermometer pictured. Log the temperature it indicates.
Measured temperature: 104 °C
